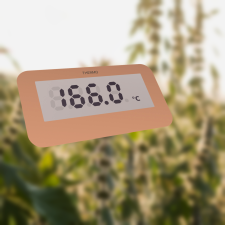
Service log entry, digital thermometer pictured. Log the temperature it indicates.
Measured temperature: 166.0 °C
